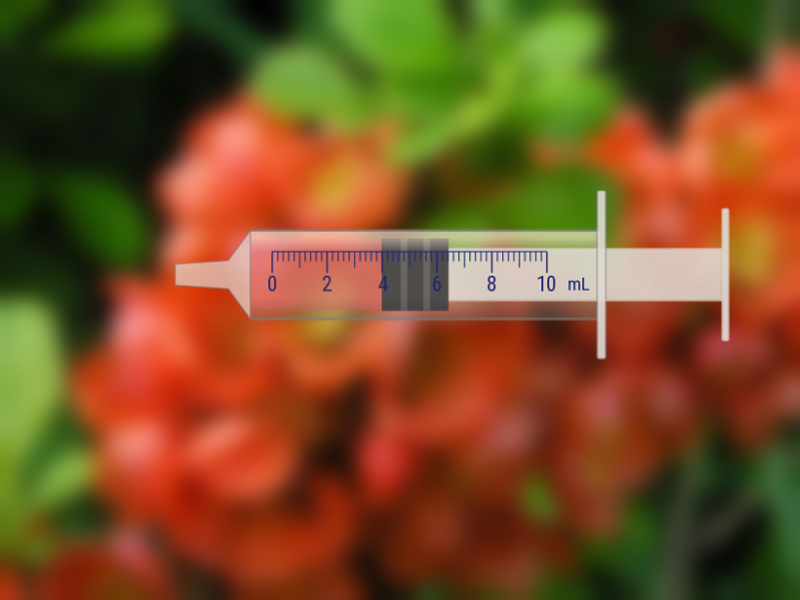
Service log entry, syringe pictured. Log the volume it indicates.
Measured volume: 4 mL
